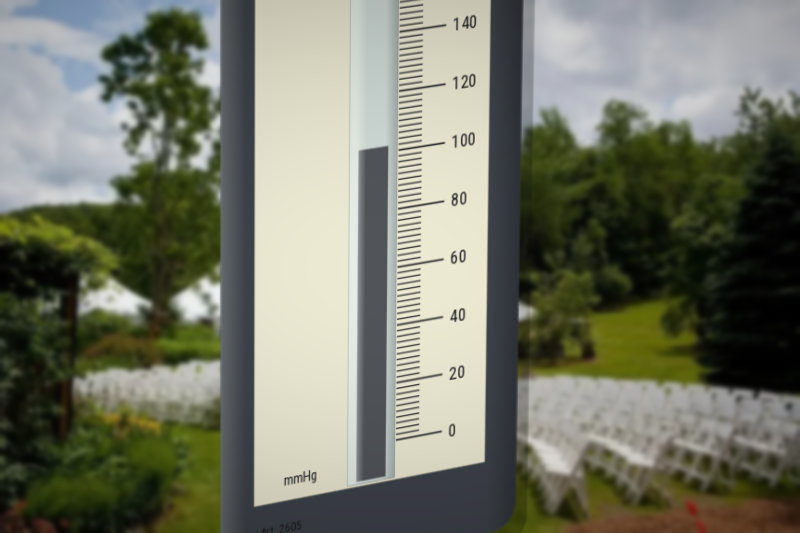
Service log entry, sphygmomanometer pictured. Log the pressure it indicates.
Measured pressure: 102 mmHg
